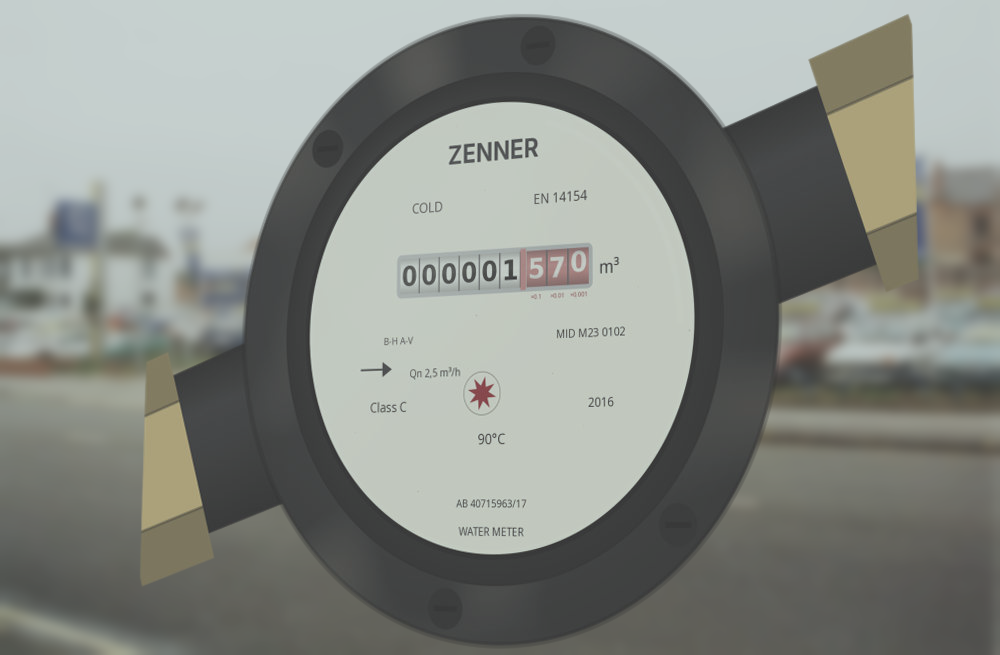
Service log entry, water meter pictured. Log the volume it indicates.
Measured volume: 1.570 m³
